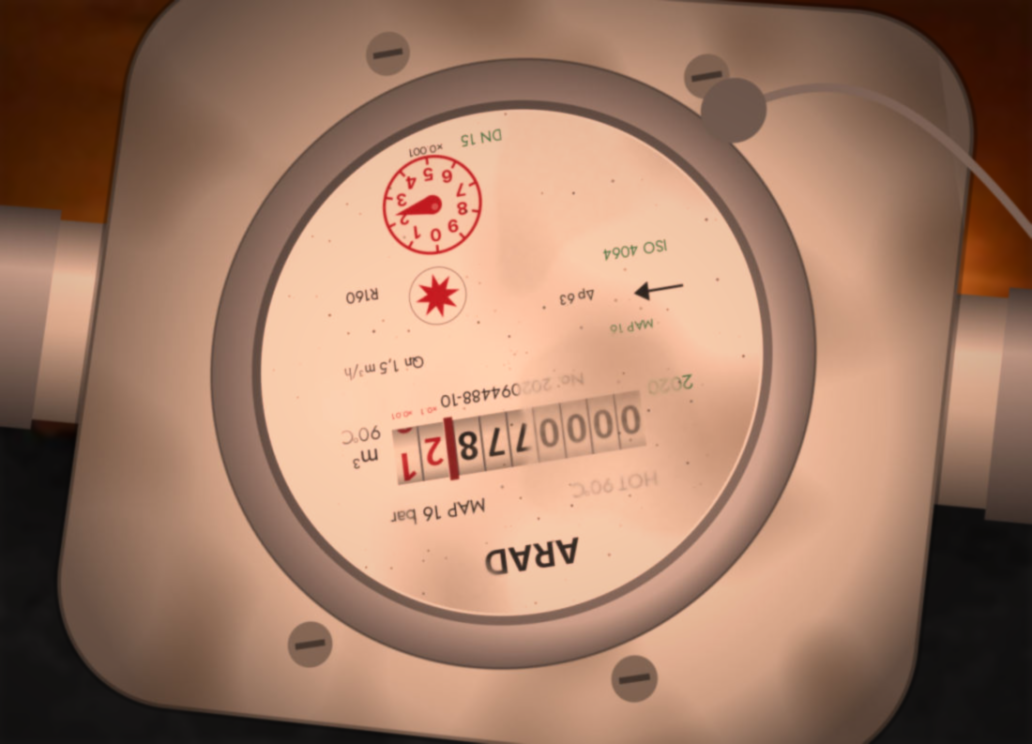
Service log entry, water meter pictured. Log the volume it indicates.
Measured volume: 778.212 m³
